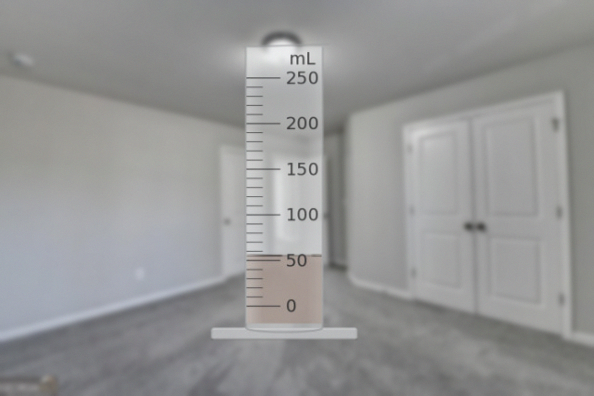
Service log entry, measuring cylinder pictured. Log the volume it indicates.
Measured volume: 55 mL
